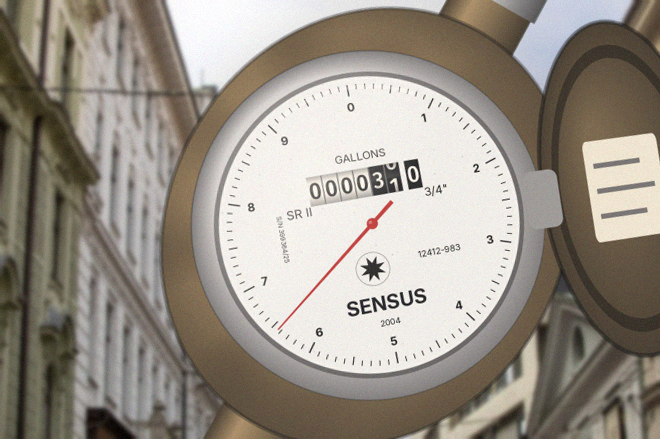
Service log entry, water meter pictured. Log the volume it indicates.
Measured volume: 306.4 gal
